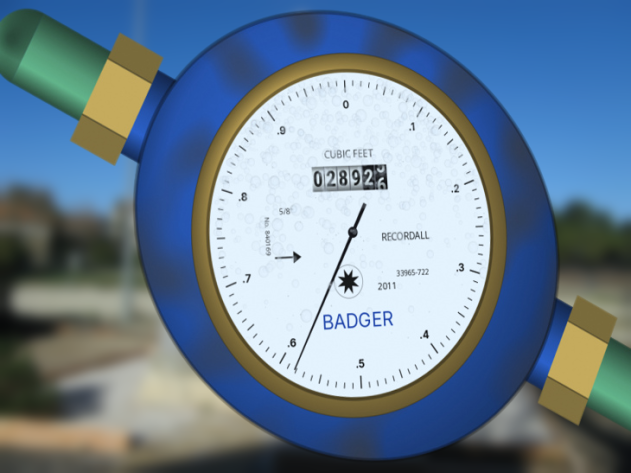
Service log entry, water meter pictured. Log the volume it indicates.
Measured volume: 28925.58 ft³
